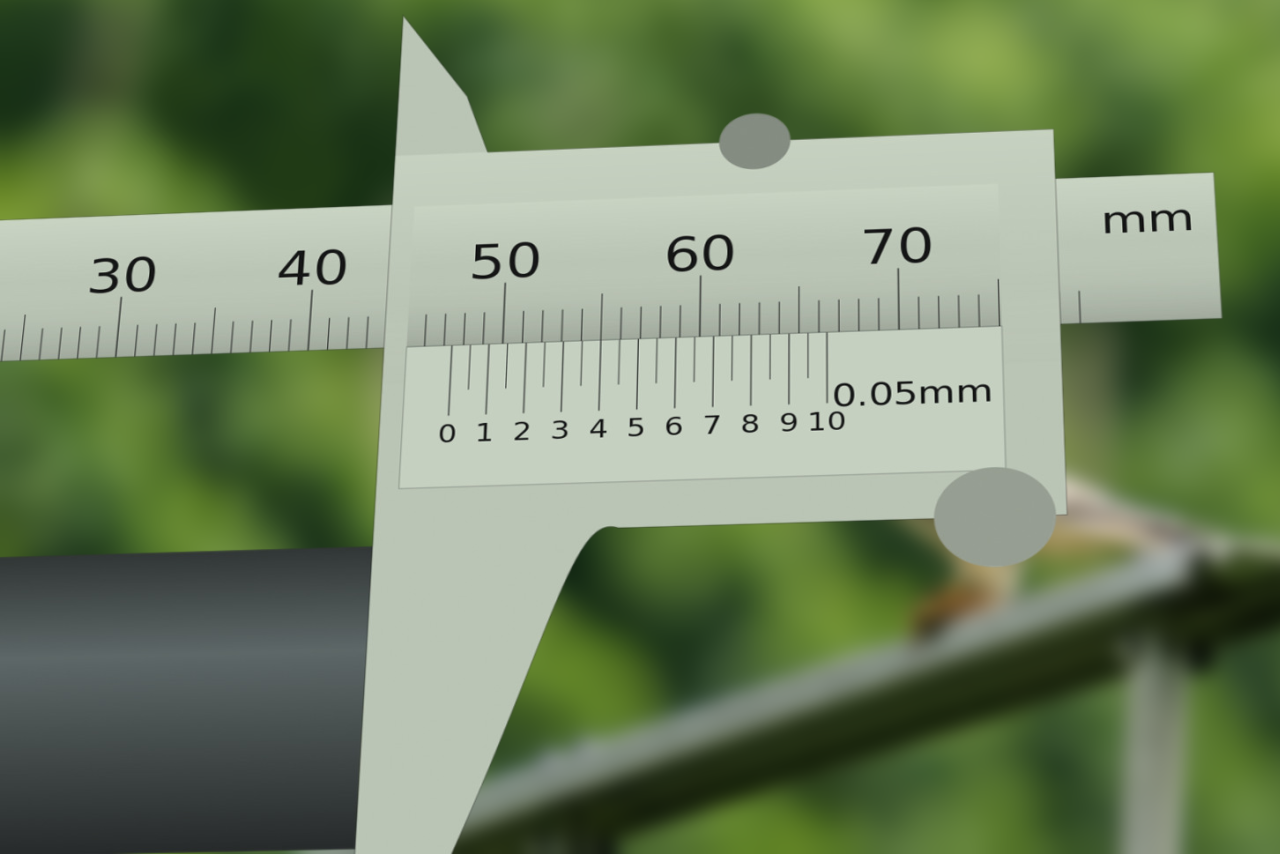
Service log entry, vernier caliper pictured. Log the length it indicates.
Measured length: 47.4 mm
